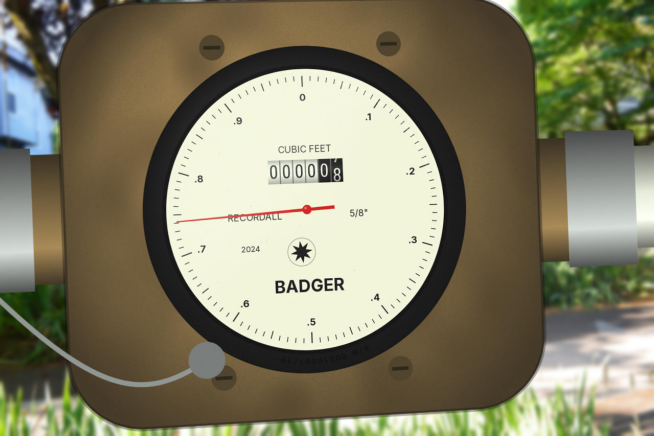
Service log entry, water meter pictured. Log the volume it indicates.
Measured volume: 7.74 ft³
